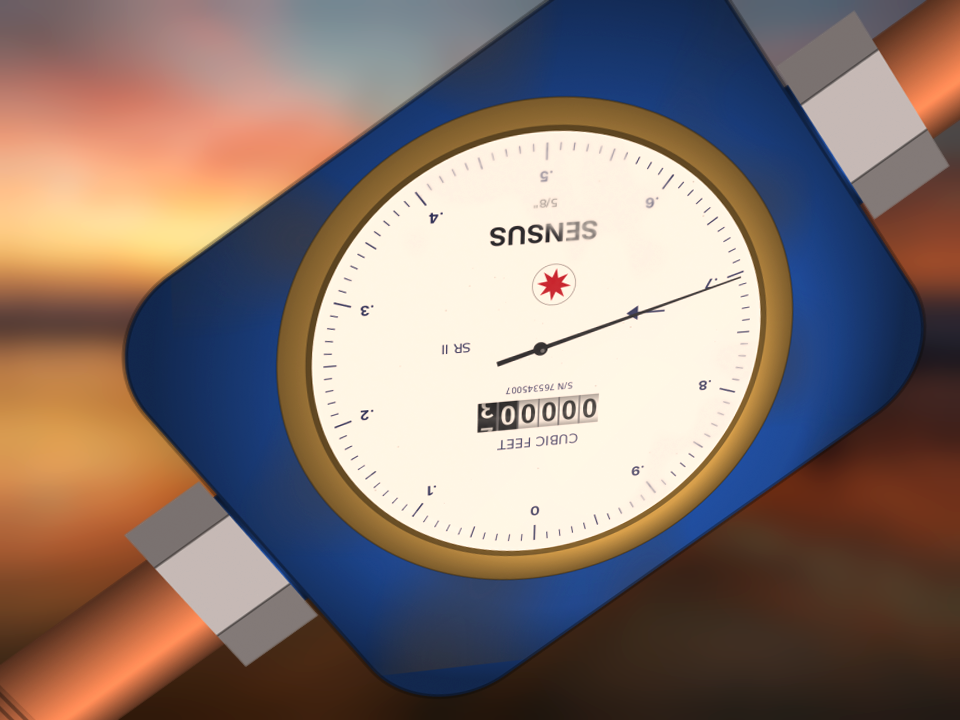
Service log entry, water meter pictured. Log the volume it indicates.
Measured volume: 2.70 ft³
